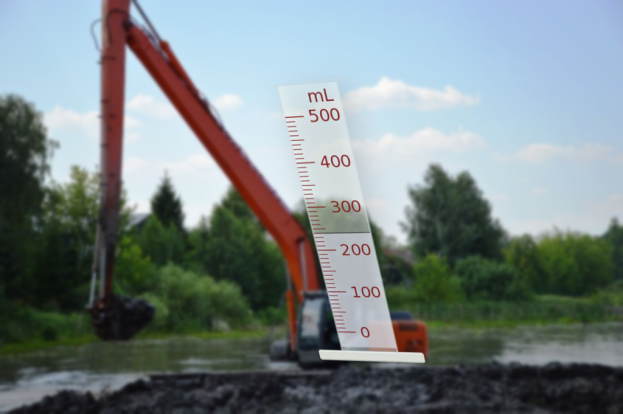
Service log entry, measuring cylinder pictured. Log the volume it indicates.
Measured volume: 240 mL
